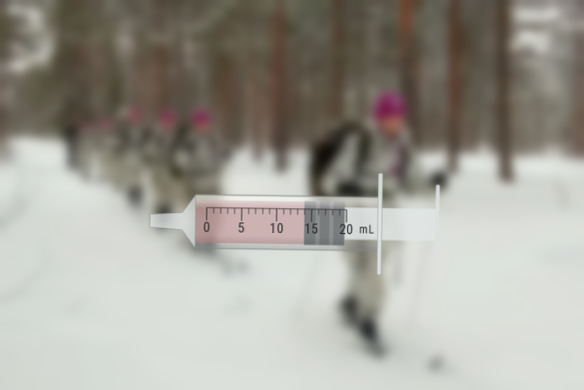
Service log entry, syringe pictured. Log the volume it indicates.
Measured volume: 14 mL
